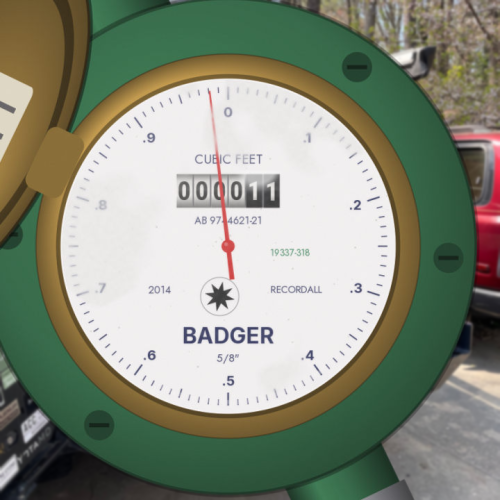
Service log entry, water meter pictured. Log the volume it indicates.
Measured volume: 10.98 ft³
